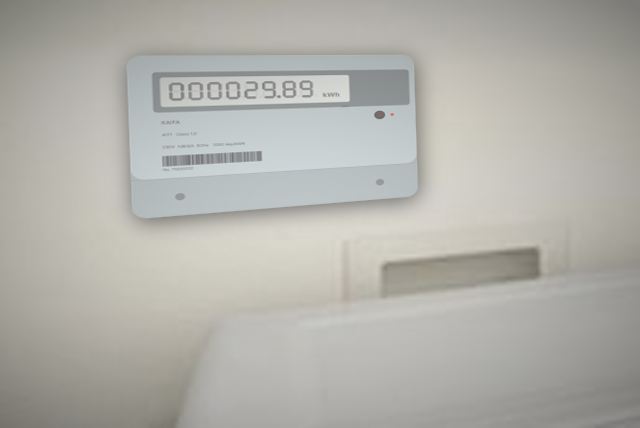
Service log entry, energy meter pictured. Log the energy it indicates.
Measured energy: 29.89 kWh
